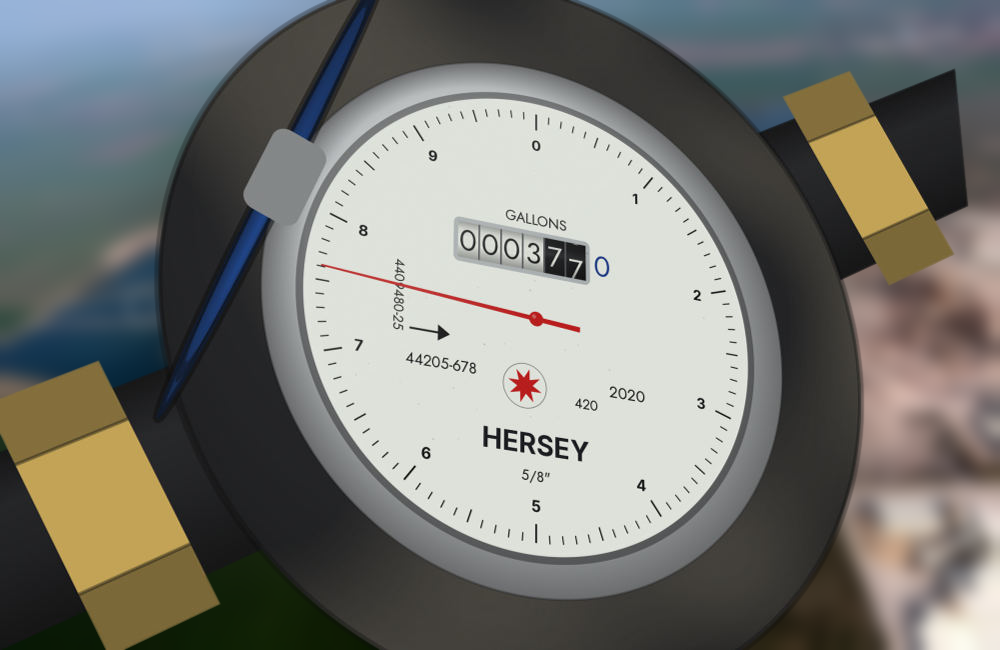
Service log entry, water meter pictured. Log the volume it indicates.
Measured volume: 3767.6 gal
